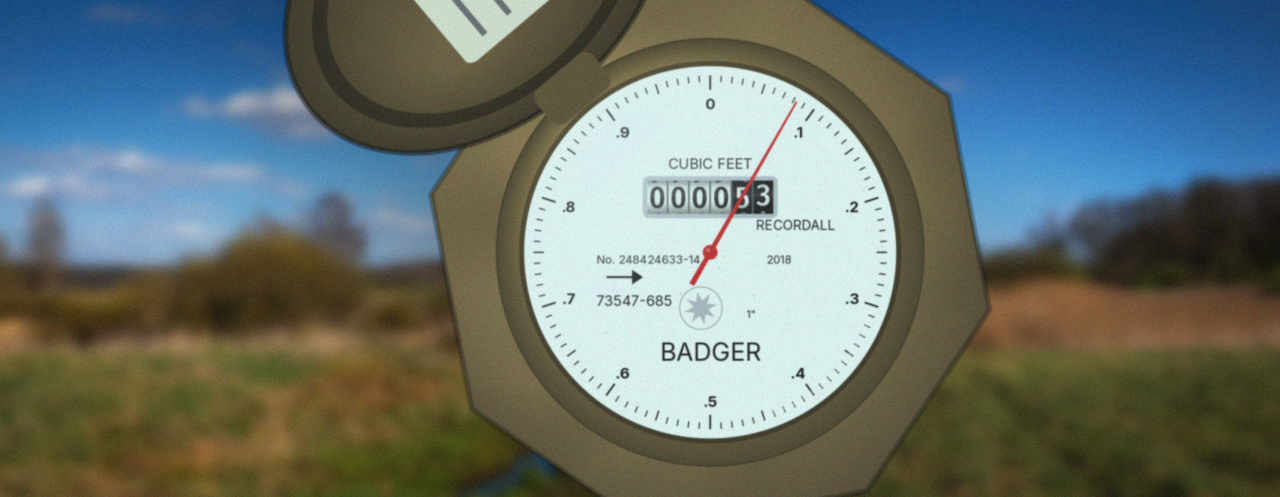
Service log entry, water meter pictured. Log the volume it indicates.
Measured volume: 53.08 ft³
